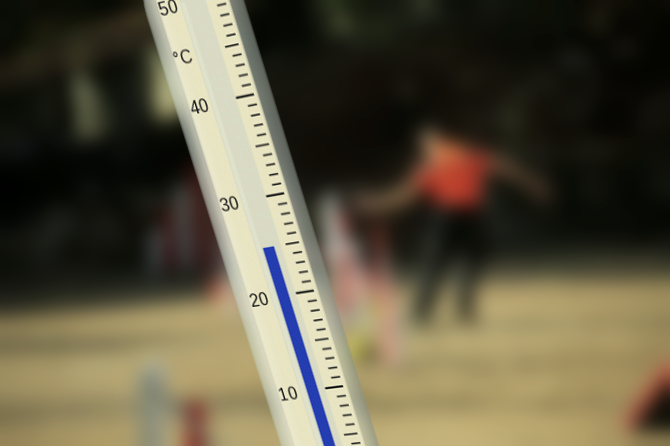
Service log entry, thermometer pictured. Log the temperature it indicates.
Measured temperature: 25 °C
